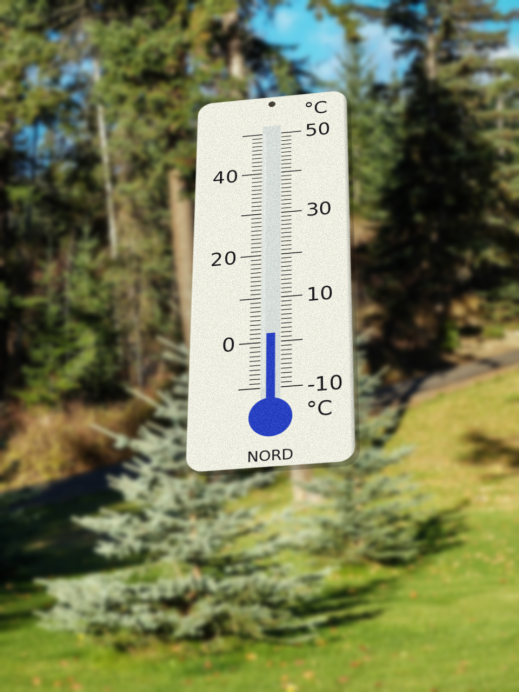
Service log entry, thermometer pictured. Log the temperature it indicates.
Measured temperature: 2 °C
